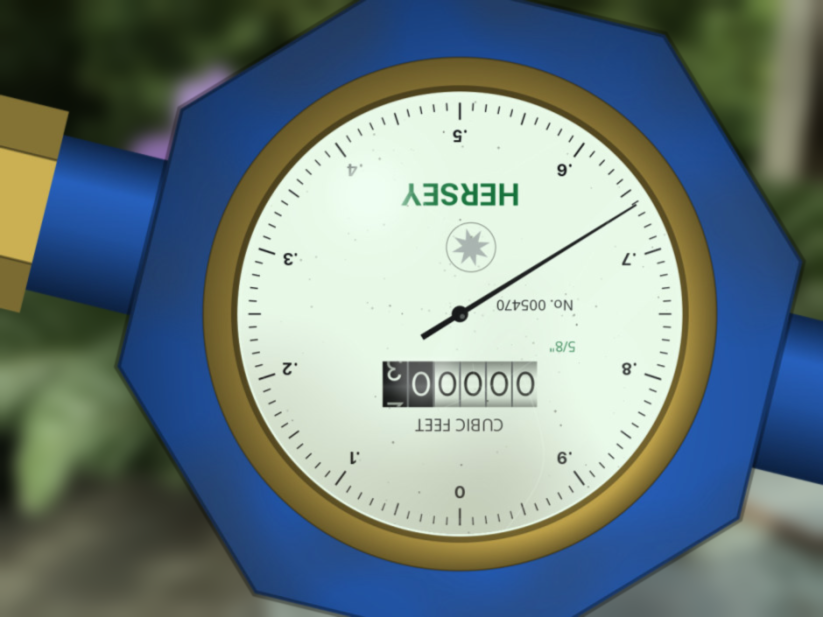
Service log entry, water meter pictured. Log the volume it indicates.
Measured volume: 2.66 ft³
